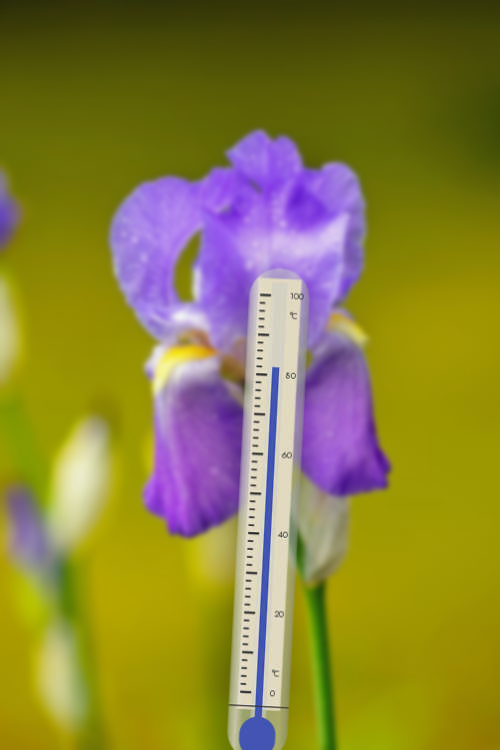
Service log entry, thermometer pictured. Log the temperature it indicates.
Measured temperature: 82 °C
